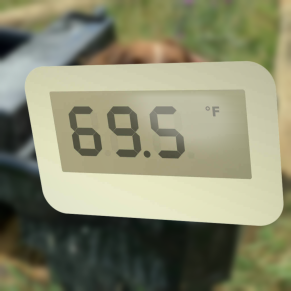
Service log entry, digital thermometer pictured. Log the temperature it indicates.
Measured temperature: 69.5 °F
